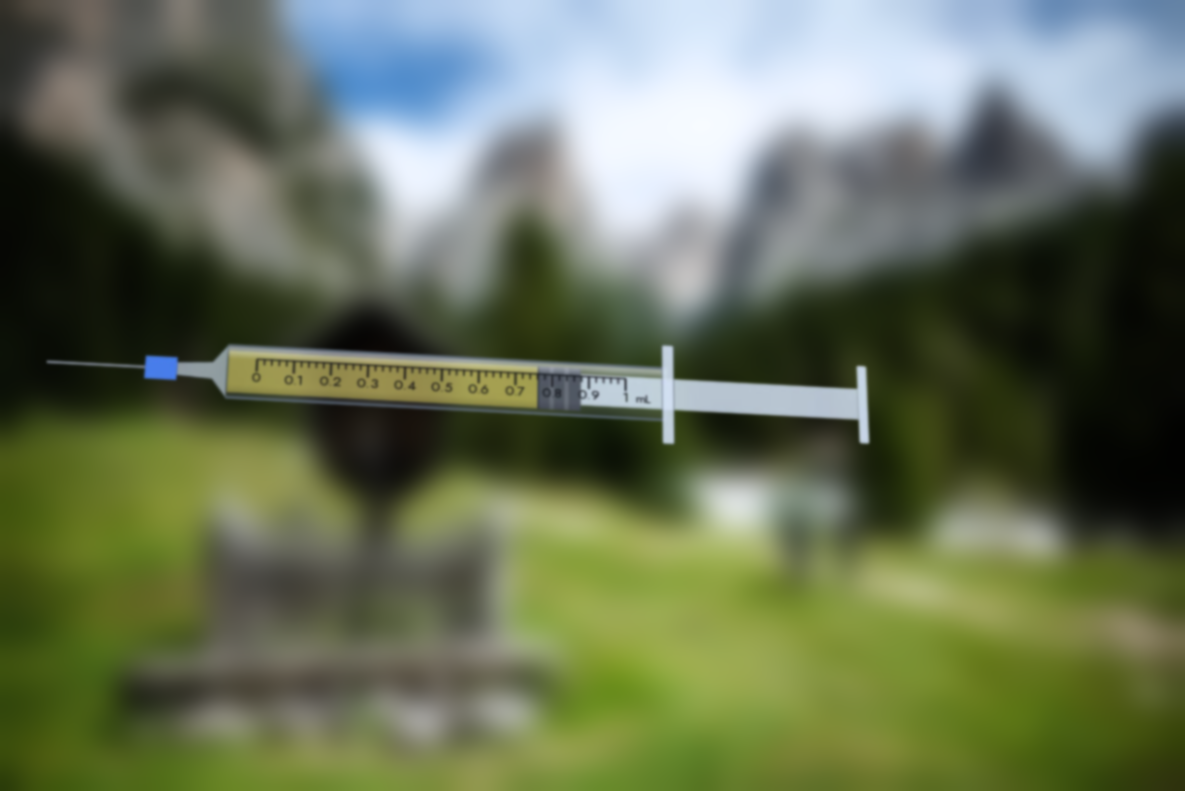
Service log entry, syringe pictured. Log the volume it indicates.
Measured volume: 0.76 mL
